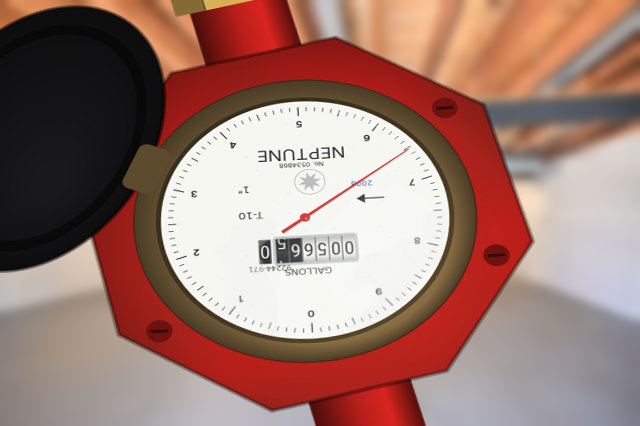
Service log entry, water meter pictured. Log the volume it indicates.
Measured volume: 56646.5 gal
